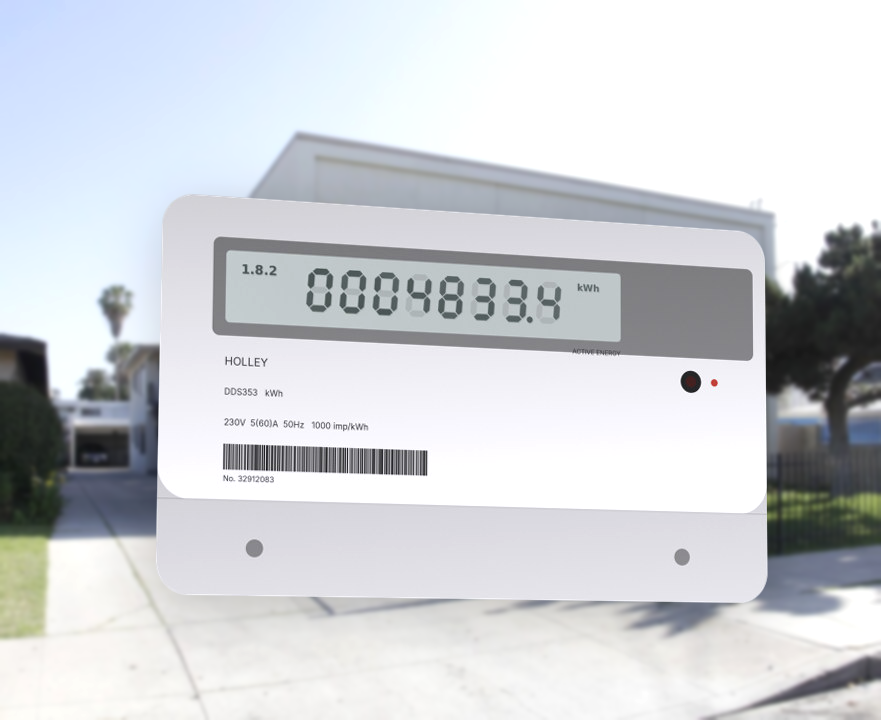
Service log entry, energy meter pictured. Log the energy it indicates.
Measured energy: 4833.4 kWh
